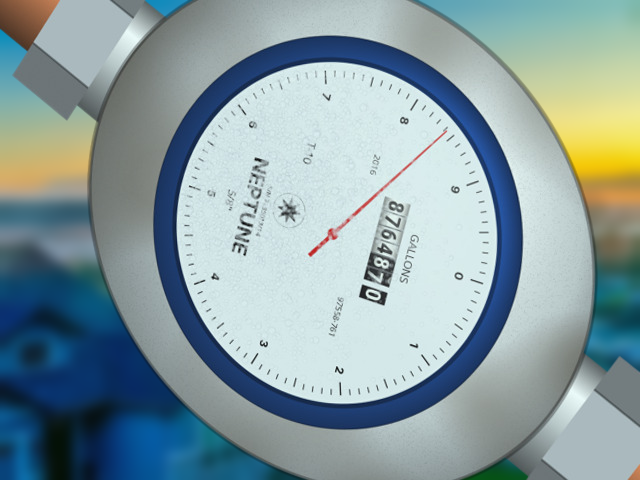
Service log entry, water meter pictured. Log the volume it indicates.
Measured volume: 8764868.4 gal
